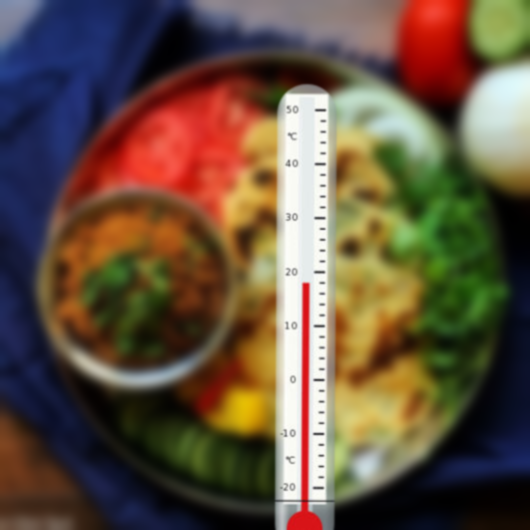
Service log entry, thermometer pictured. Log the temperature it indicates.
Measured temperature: 18 °C
